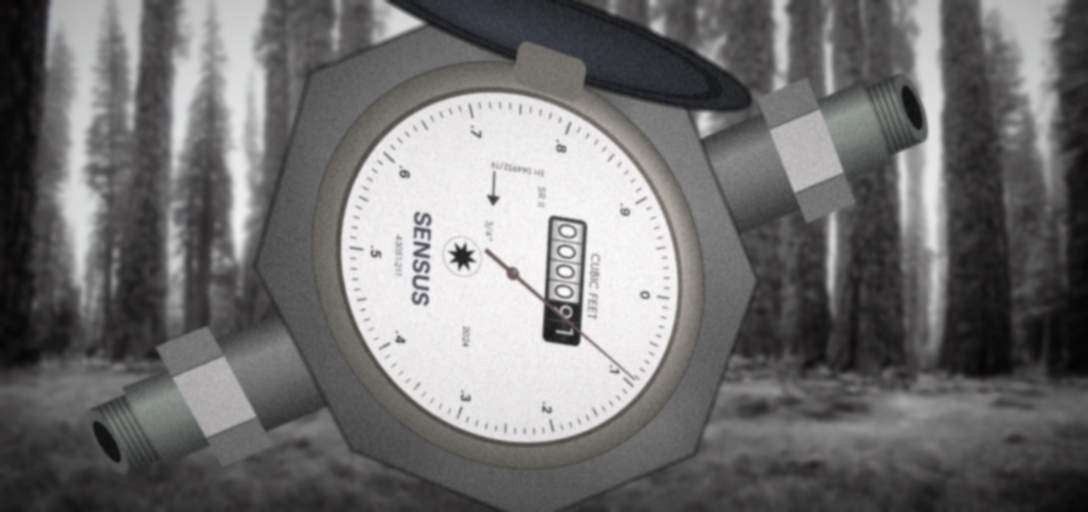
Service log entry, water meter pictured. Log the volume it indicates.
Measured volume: 91.09 ft³
